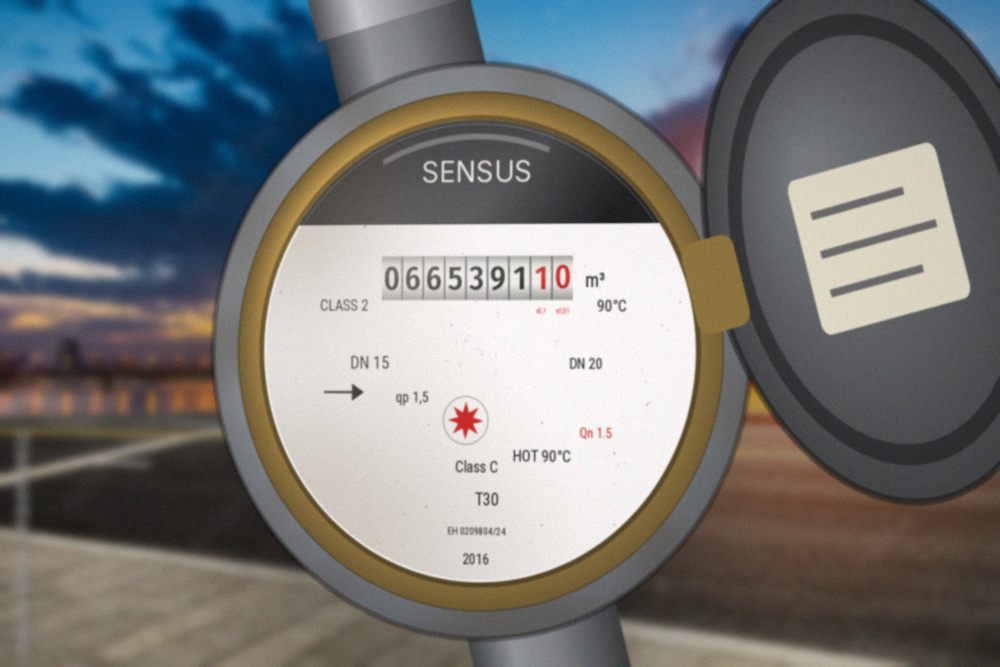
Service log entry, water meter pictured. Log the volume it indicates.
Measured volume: 665391.10 m³
